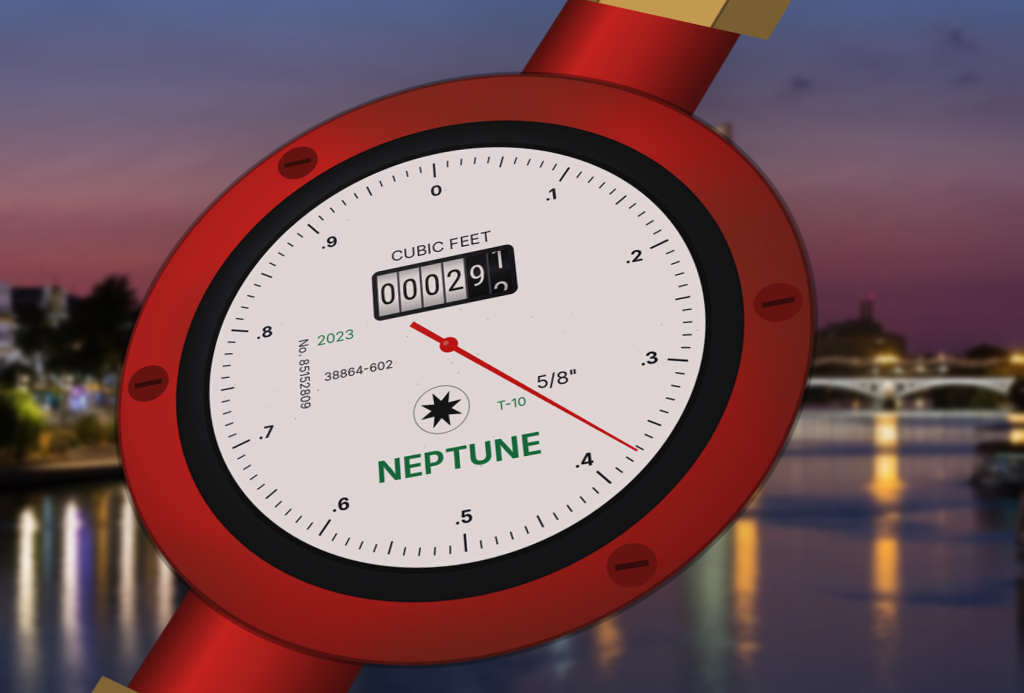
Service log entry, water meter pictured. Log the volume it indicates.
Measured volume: 291.37 ft³
